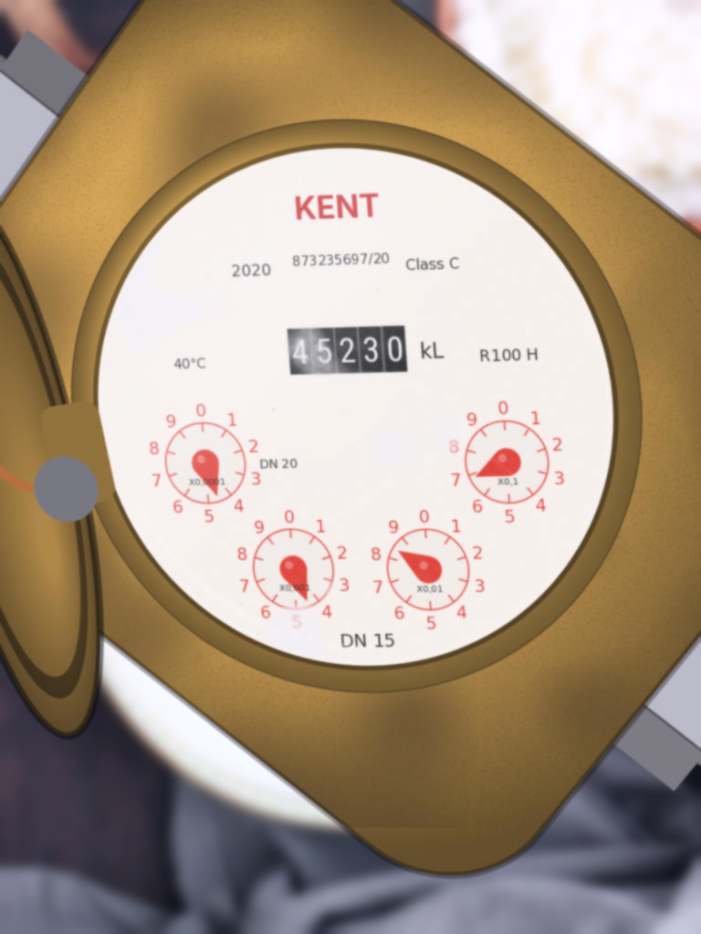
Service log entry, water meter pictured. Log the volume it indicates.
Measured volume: 45230.6844 kL
